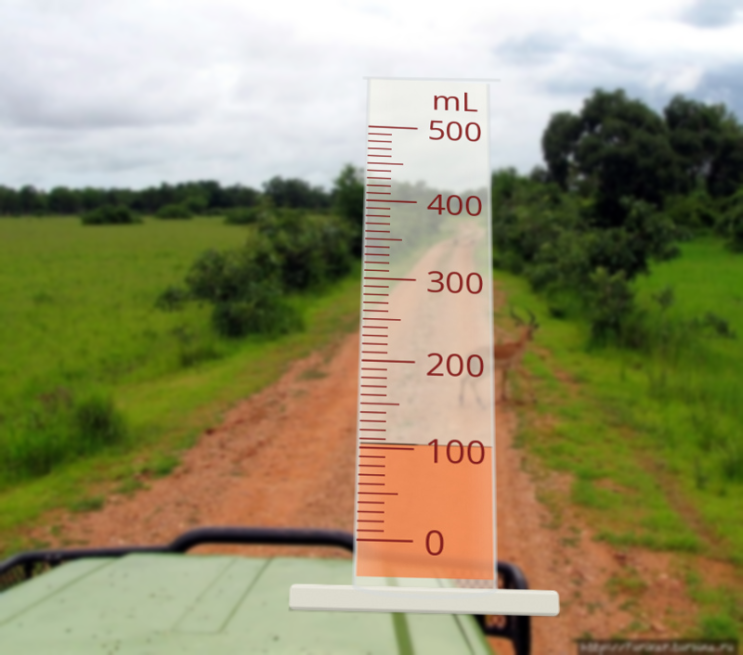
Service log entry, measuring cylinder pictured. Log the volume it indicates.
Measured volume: 105 mL
